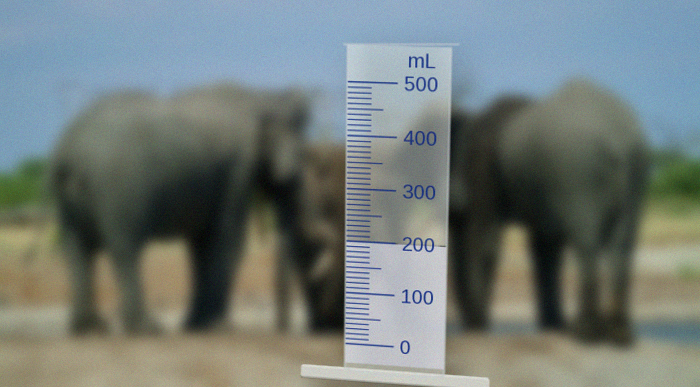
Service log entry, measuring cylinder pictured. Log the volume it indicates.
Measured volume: 200 mL
